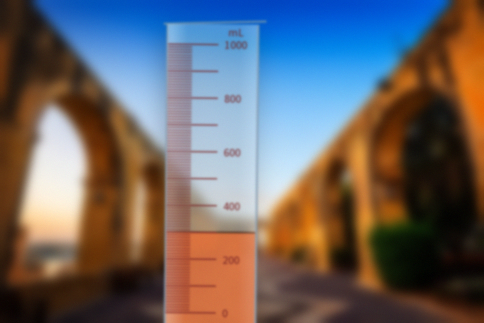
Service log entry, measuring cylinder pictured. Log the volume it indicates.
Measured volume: 300 mL
